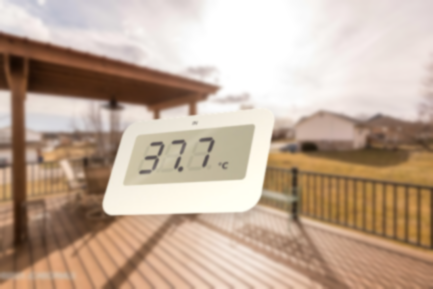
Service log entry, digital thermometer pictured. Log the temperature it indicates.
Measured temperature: 37.7 °C
